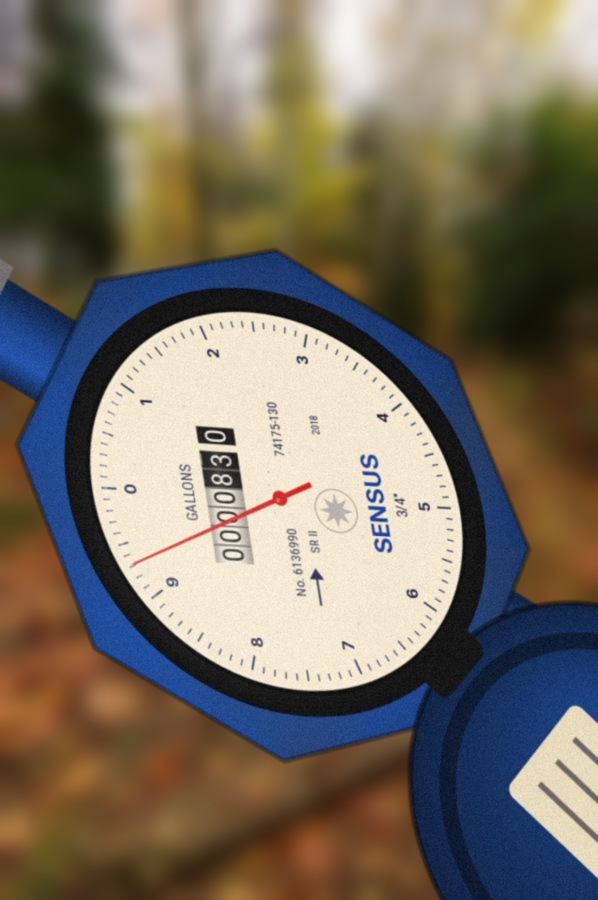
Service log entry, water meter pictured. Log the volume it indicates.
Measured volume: 829.3 gal
